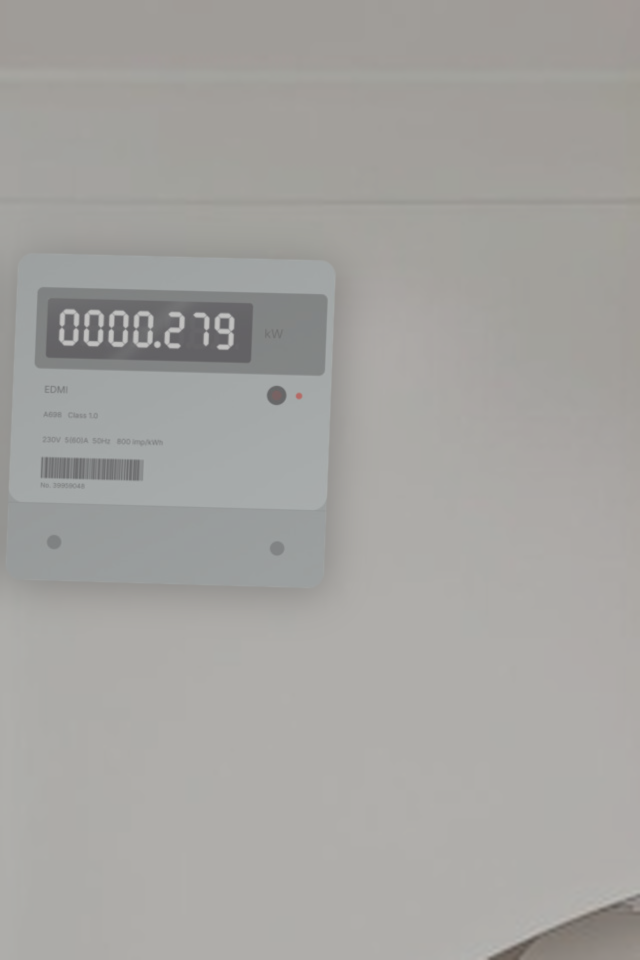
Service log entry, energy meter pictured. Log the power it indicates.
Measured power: 0.279 kW
